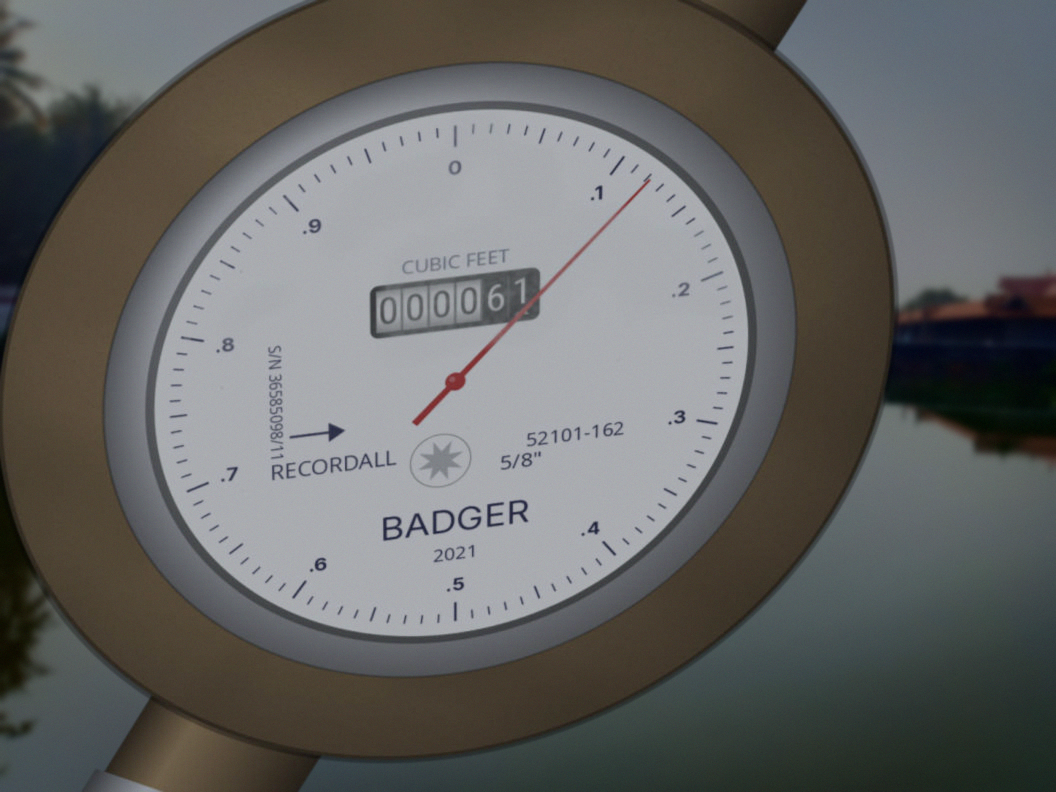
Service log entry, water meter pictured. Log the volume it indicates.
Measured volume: 61.12 ft³
